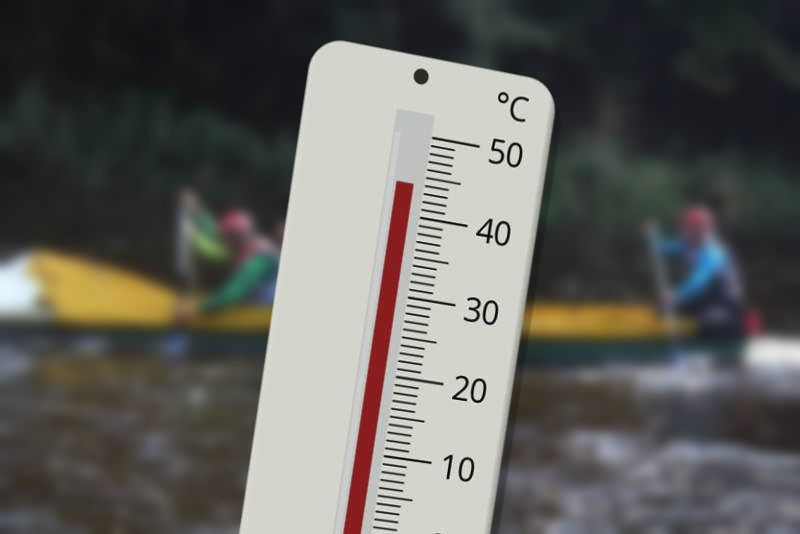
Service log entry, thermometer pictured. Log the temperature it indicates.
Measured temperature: 44 °C
